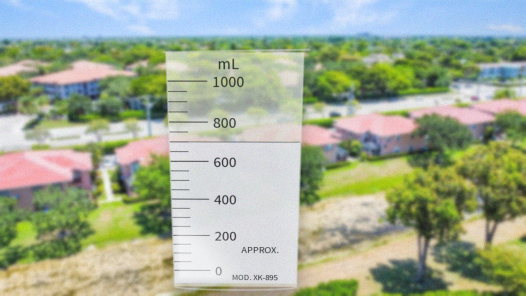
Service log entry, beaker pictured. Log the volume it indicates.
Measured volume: 700 mL
